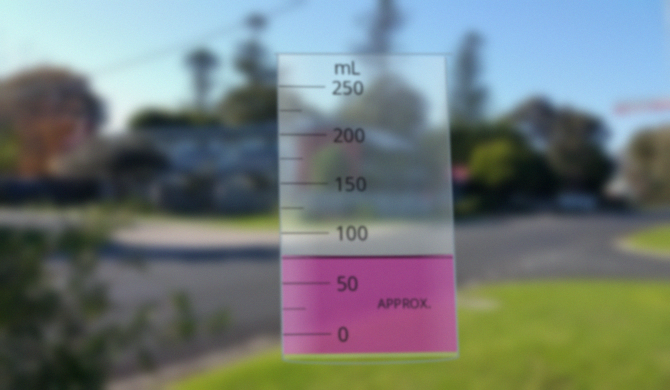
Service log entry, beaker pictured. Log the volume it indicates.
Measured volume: 75 mL
